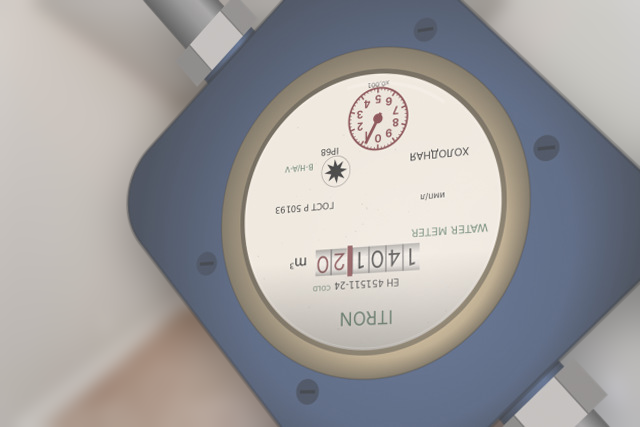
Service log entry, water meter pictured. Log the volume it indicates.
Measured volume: 1401.200 m³
